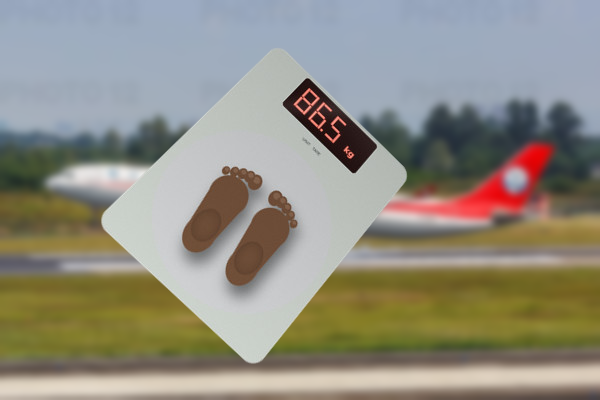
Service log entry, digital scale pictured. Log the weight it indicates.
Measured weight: 86.5 kg
